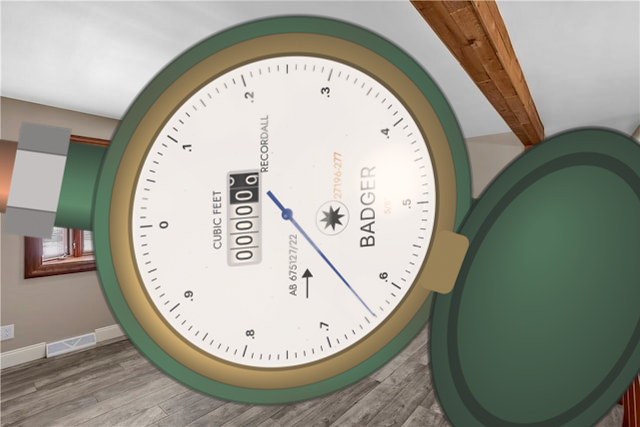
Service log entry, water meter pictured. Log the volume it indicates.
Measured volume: 8.64 ft³
